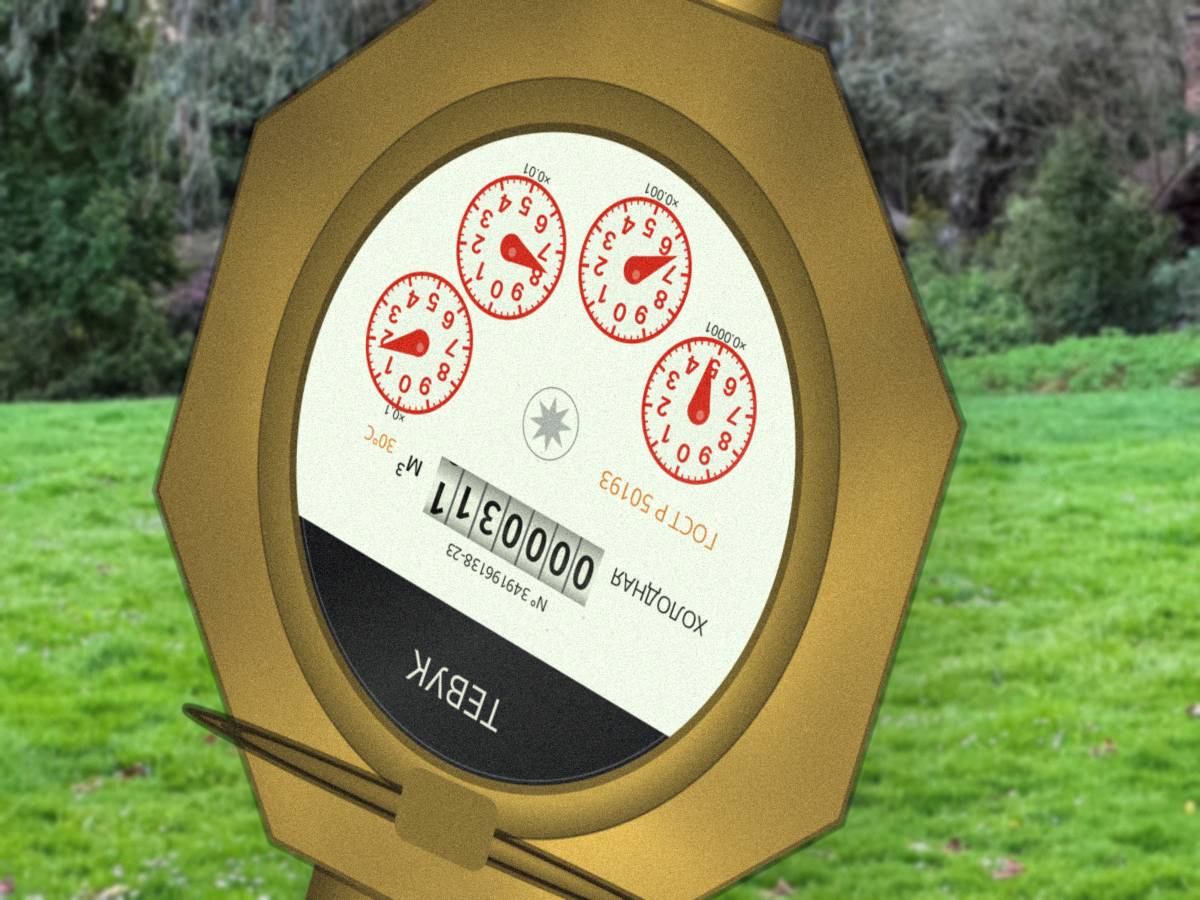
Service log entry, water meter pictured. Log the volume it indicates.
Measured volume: 311.1764 m³
